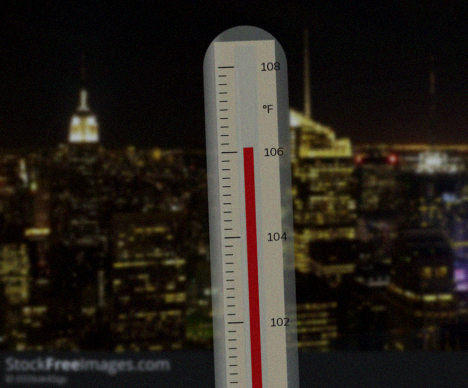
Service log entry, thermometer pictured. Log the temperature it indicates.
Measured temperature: 106.1 °F
